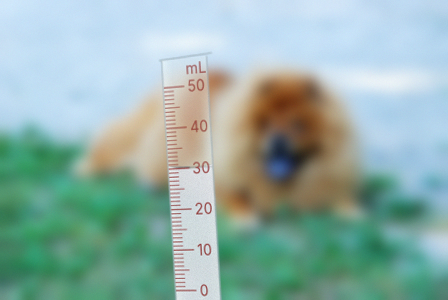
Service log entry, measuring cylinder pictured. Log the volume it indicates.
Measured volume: 30 mL
